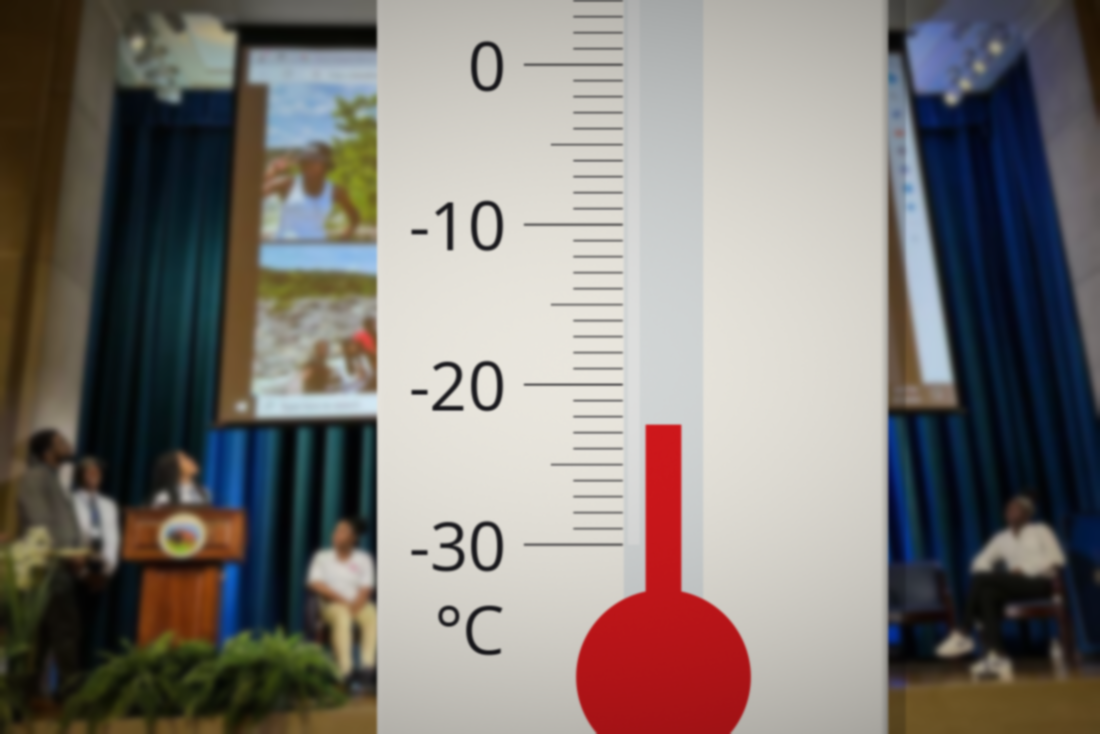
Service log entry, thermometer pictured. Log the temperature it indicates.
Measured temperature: -22.5 °C
